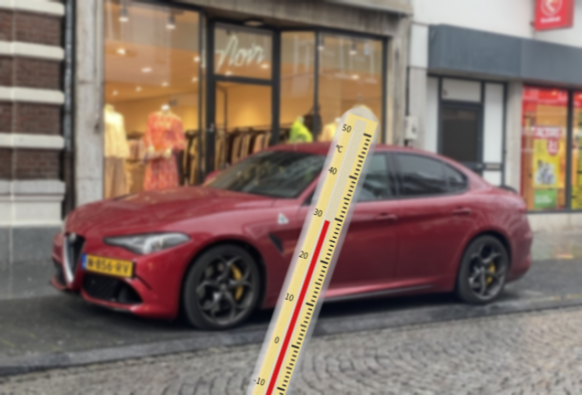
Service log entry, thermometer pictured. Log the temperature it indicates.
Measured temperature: 29 °C
